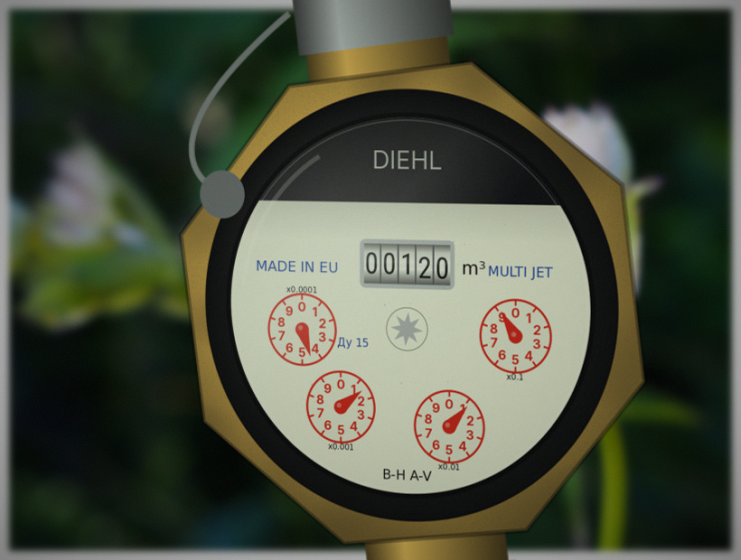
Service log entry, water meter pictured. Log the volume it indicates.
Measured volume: 119.9114 m³
